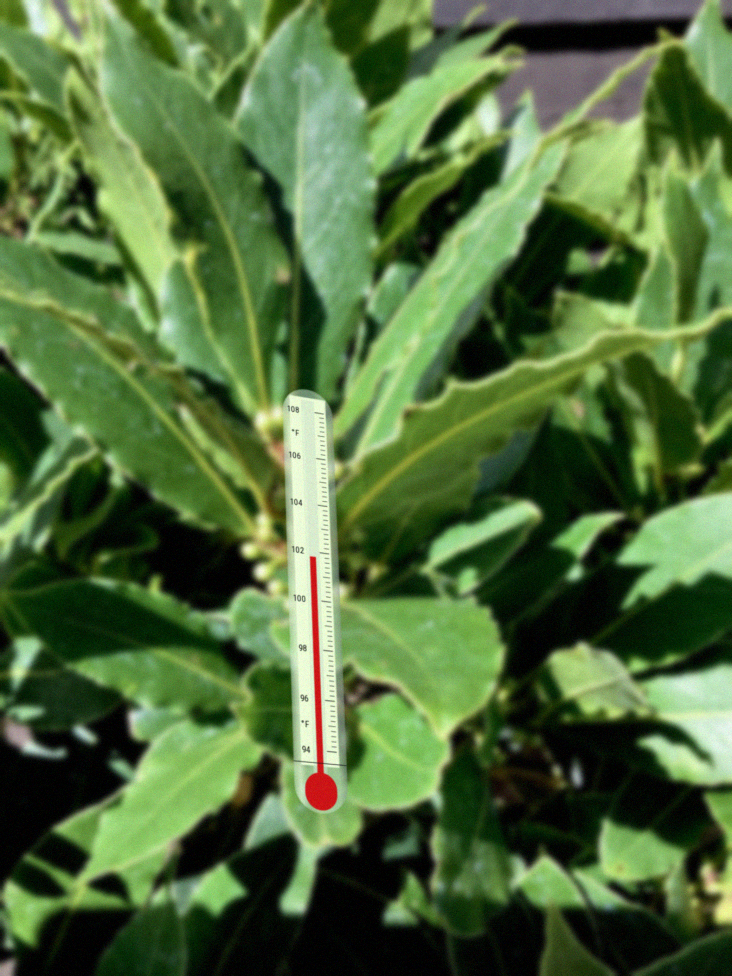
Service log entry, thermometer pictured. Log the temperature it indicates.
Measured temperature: 101.8 °F
